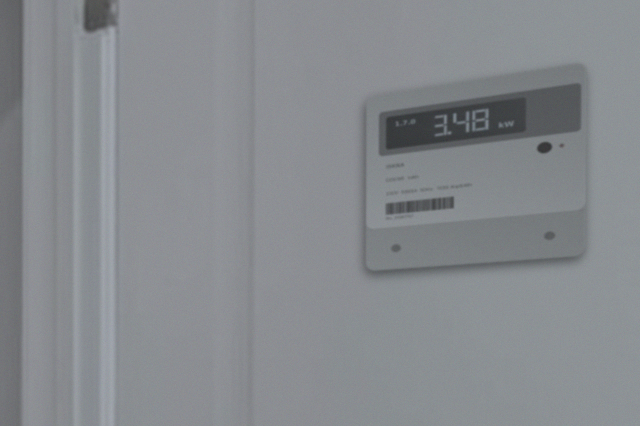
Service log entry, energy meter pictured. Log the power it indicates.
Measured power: 3.48 kW
